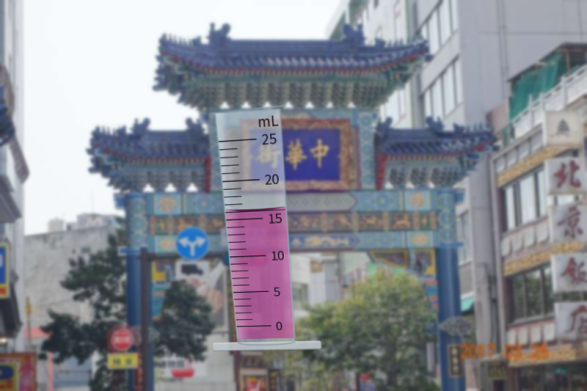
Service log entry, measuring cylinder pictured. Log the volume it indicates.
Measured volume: 16 mL
